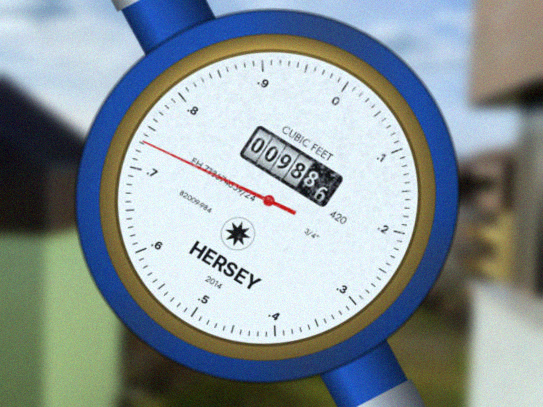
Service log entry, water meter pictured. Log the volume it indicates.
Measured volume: 9885.73 ft³
